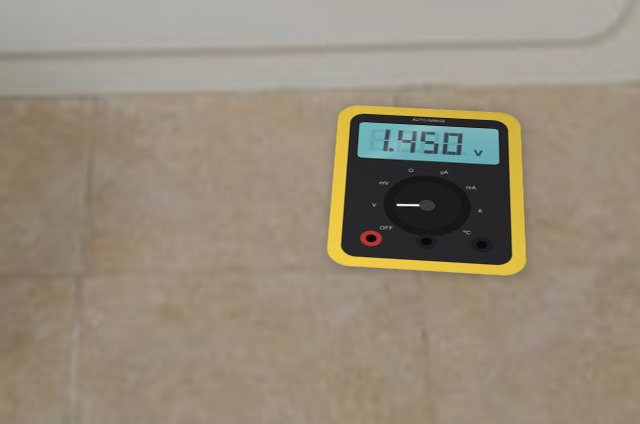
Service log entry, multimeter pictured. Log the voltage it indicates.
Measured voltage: 1.450 V
